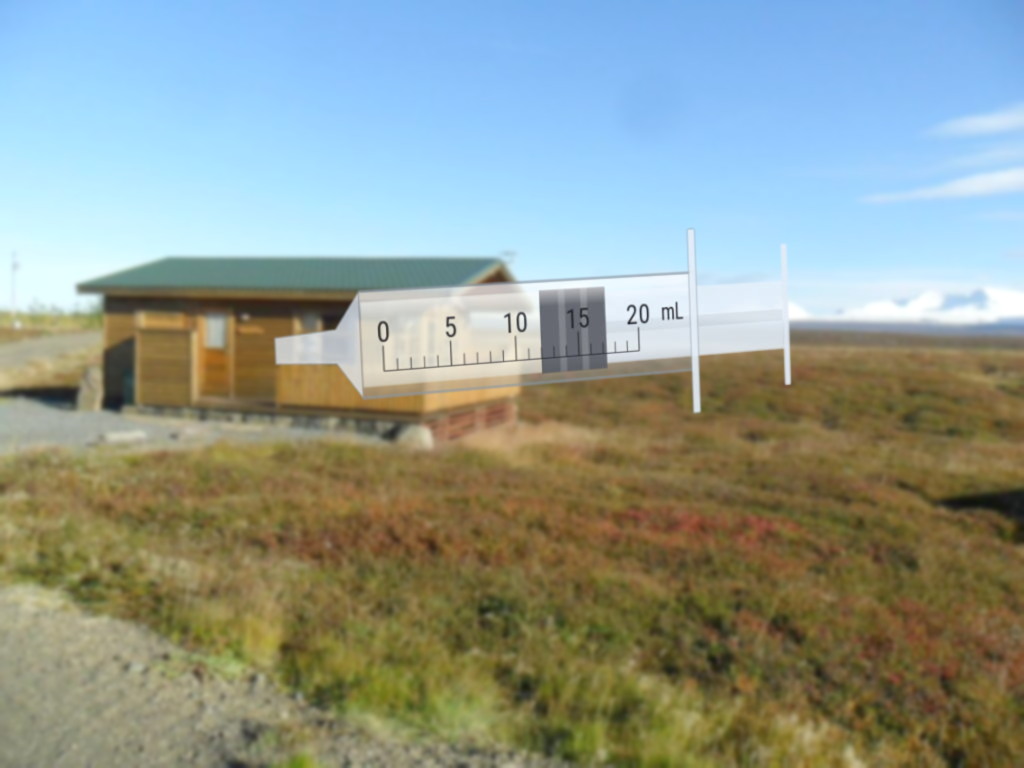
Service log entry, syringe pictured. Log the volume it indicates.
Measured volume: 12 mL
